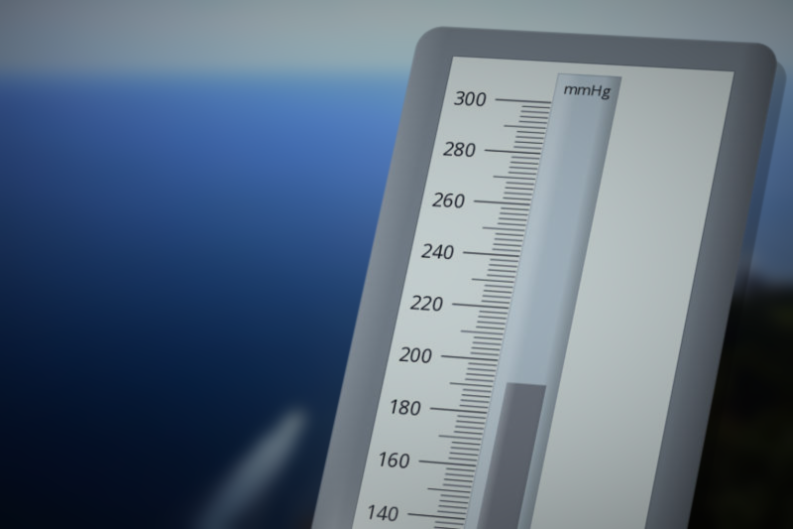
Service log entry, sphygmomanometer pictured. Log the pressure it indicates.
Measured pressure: 192 mmHg
